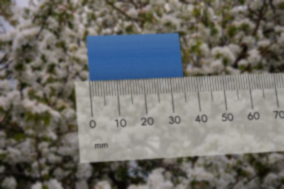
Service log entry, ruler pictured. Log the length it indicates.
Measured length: 35 mm
